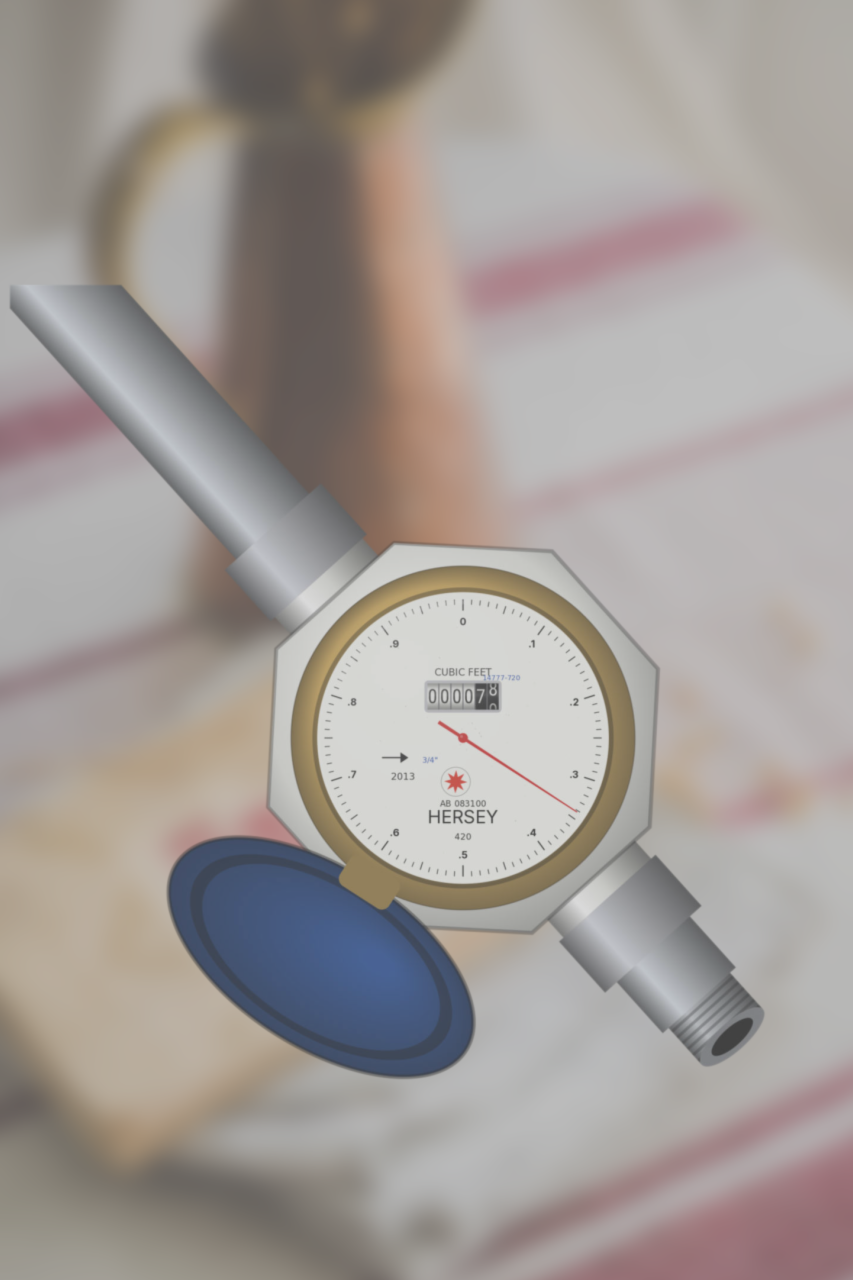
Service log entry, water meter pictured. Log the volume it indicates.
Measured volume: 78.34 ft³
